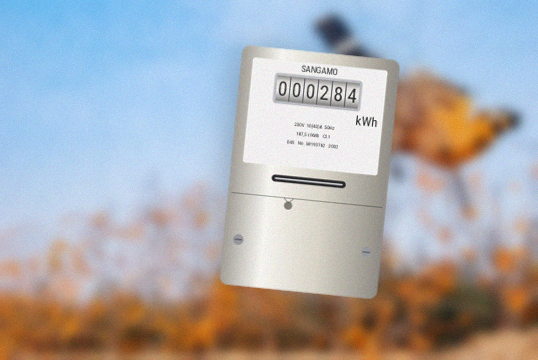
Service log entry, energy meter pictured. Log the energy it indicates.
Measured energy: 284 kWh
